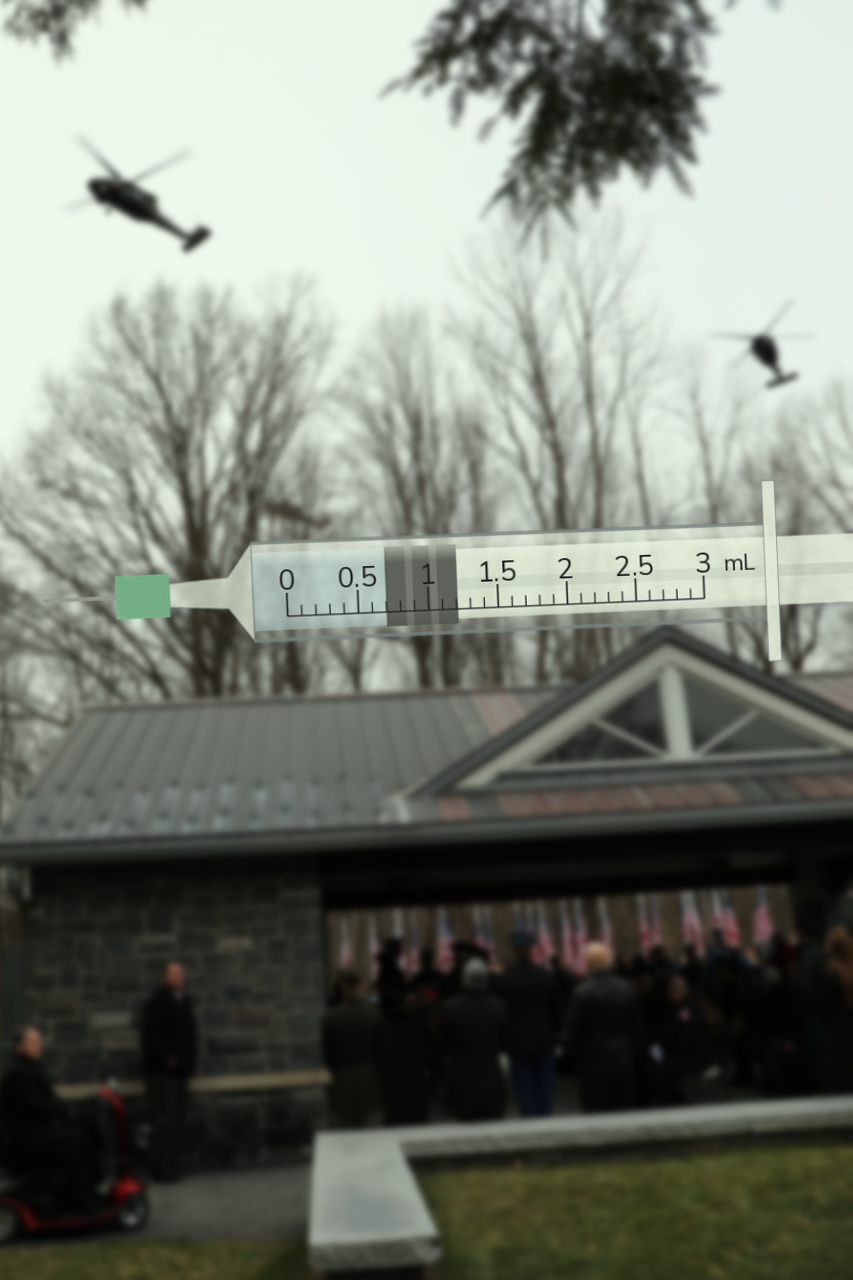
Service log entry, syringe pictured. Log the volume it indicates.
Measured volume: 0.7 mL
